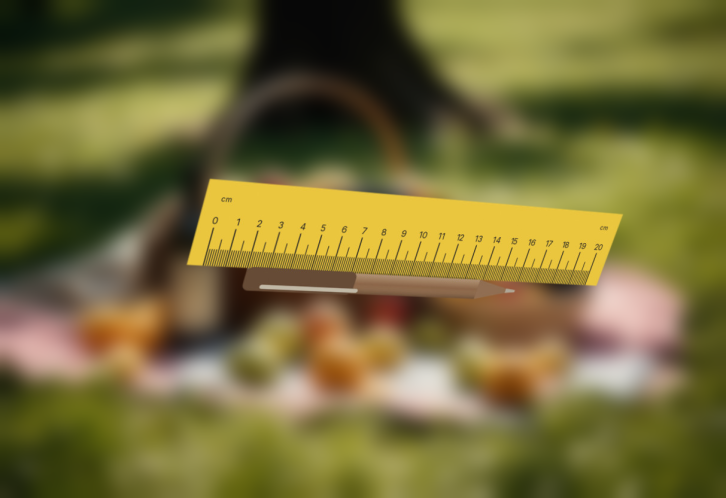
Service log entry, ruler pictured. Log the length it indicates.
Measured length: 14 cm
